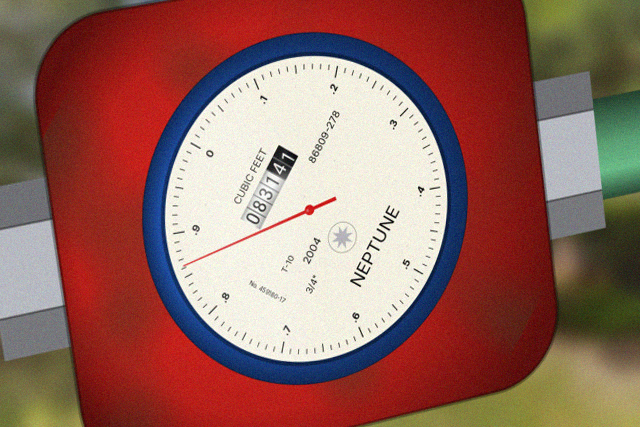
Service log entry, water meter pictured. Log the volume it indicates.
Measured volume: 83140.86 ft³
